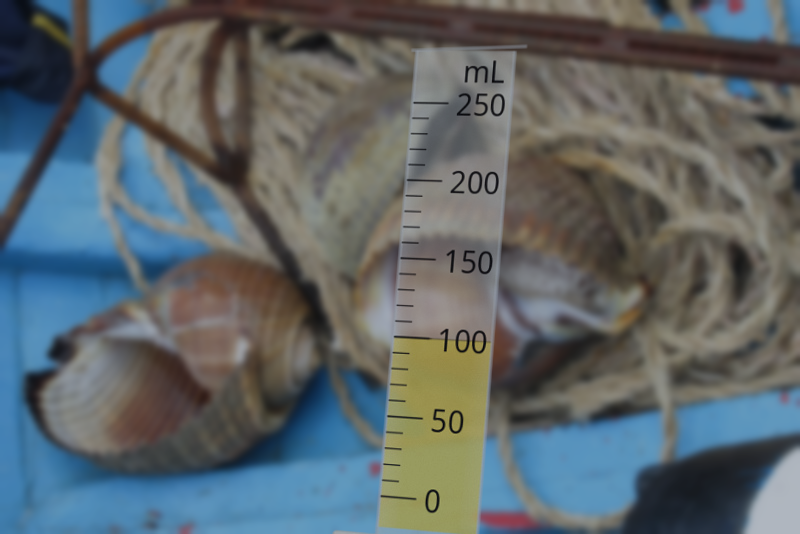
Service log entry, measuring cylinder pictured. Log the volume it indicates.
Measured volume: 100 mL
